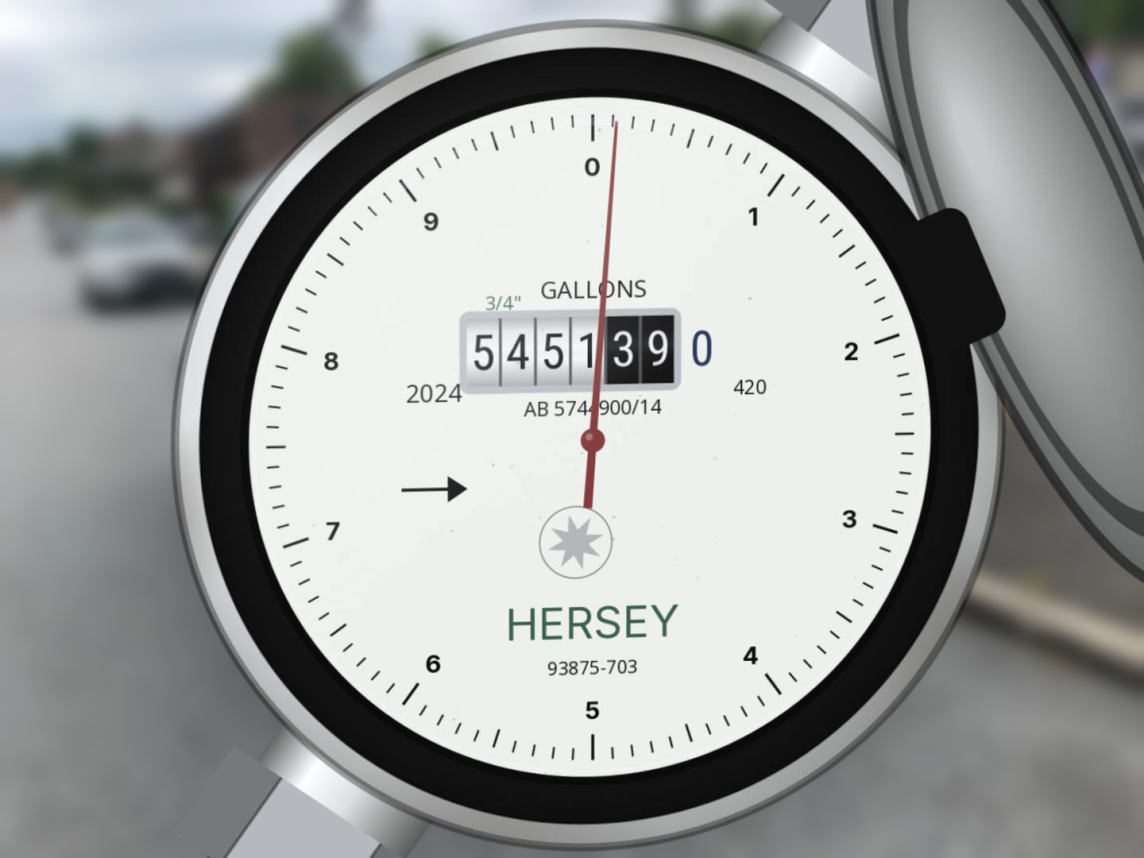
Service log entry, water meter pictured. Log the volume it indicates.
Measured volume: 5451390.1 gal
